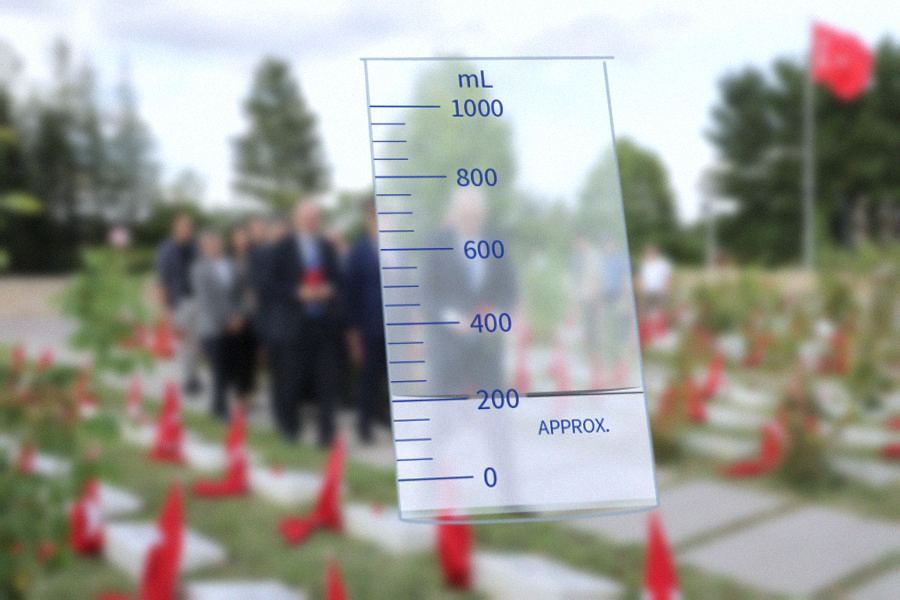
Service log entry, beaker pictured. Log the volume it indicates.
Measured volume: 200 mL
